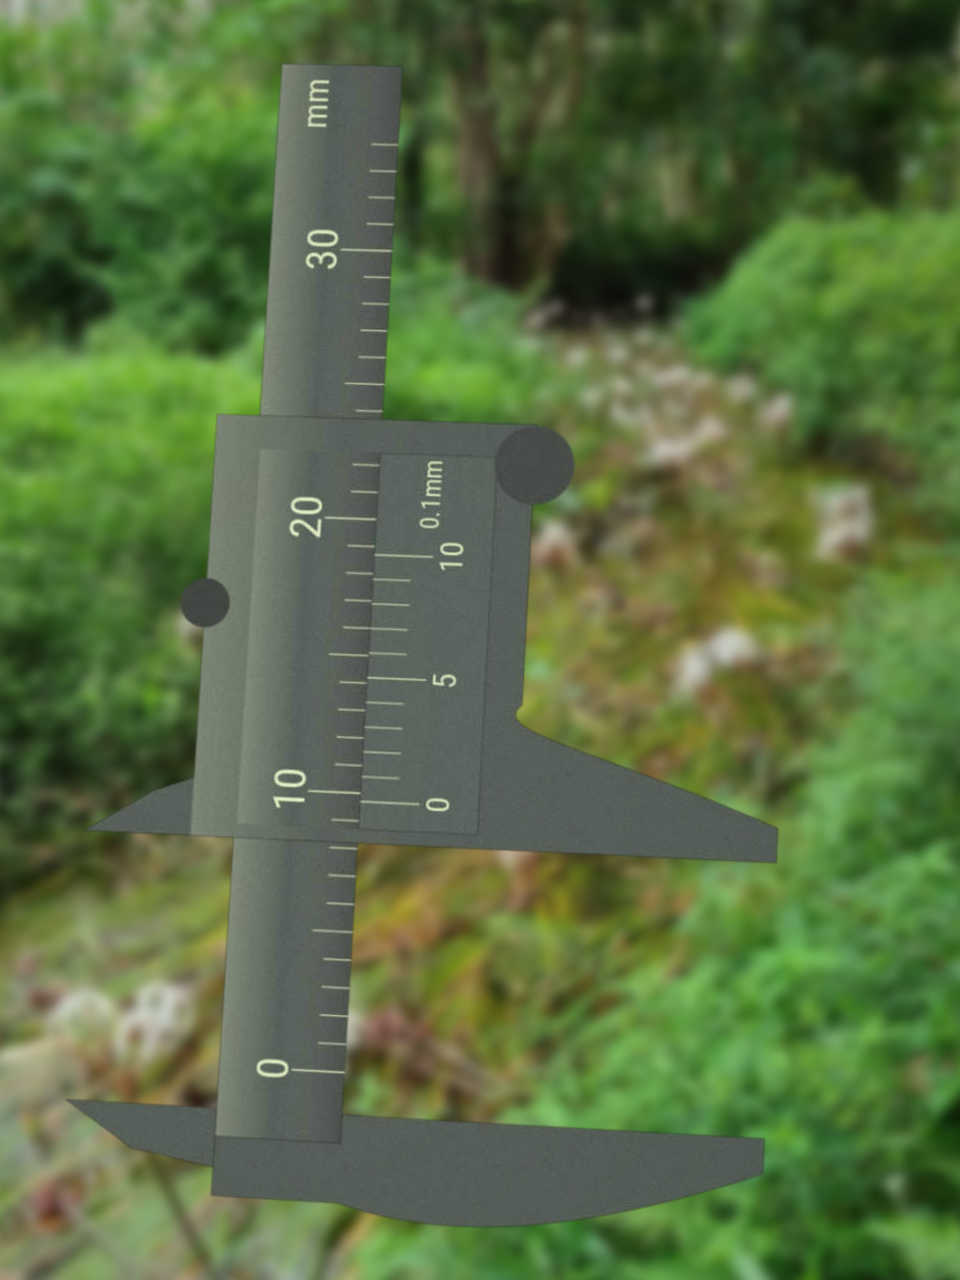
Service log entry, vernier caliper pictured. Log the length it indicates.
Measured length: 9.7 mm
